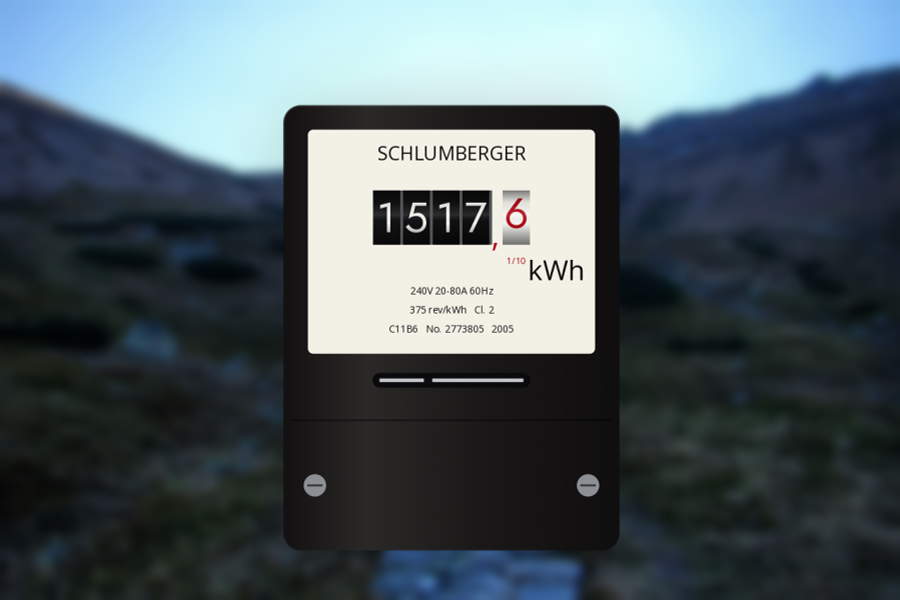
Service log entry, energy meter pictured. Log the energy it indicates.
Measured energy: 1517.6 kWh
